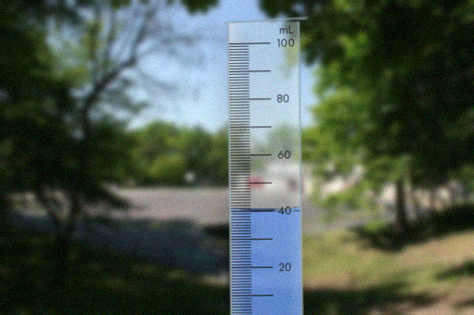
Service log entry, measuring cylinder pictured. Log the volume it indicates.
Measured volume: 40 mL
